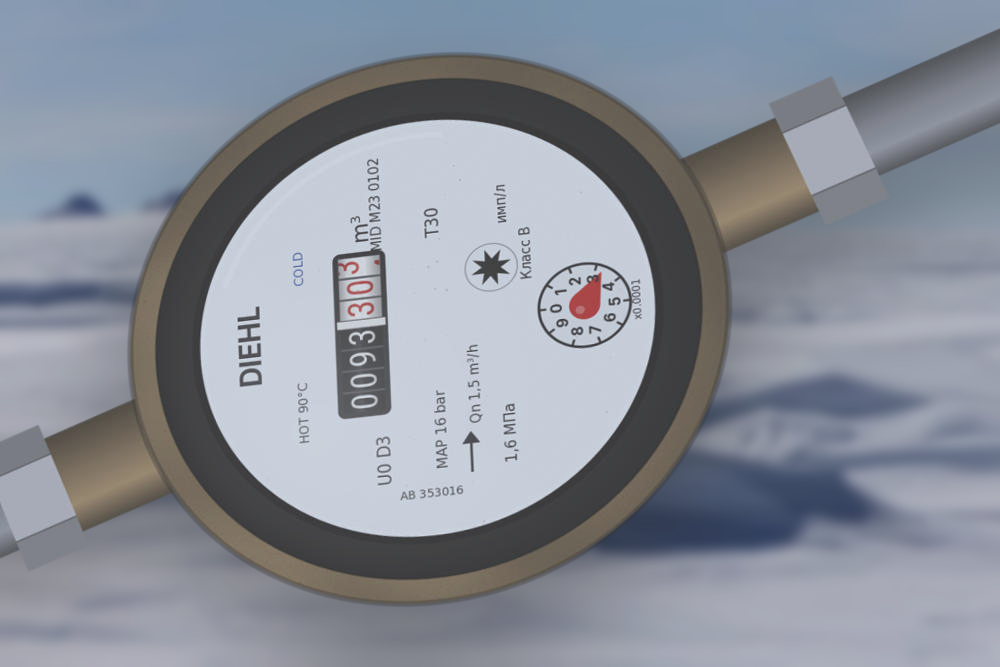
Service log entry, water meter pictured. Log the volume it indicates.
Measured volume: 93.3033 m³
